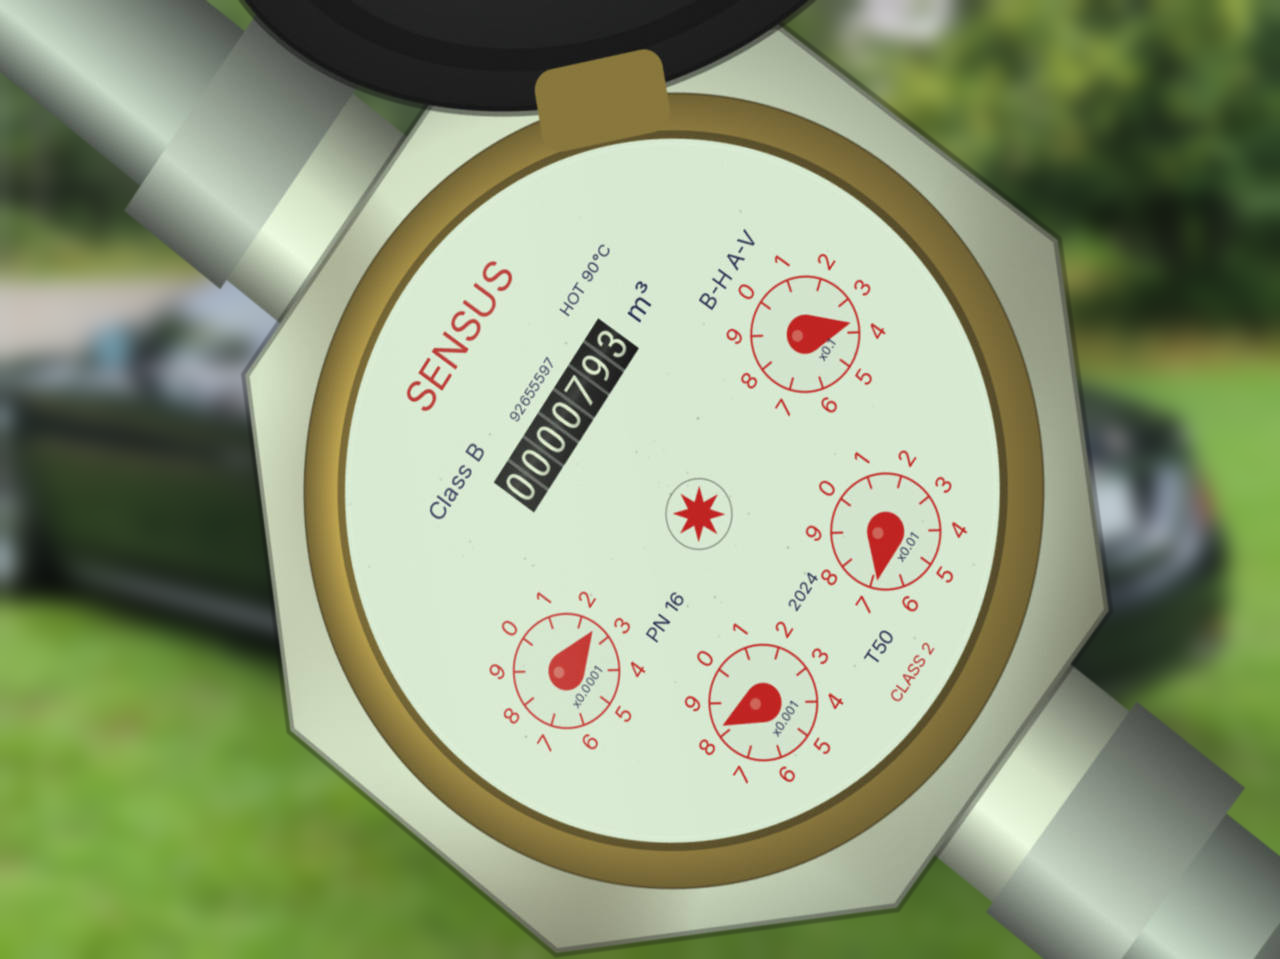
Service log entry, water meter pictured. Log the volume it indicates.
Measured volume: 793.3682 m³
